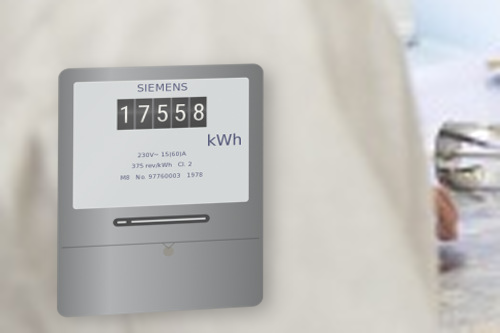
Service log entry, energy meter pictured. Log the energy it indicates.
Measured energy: 17558 kWh
